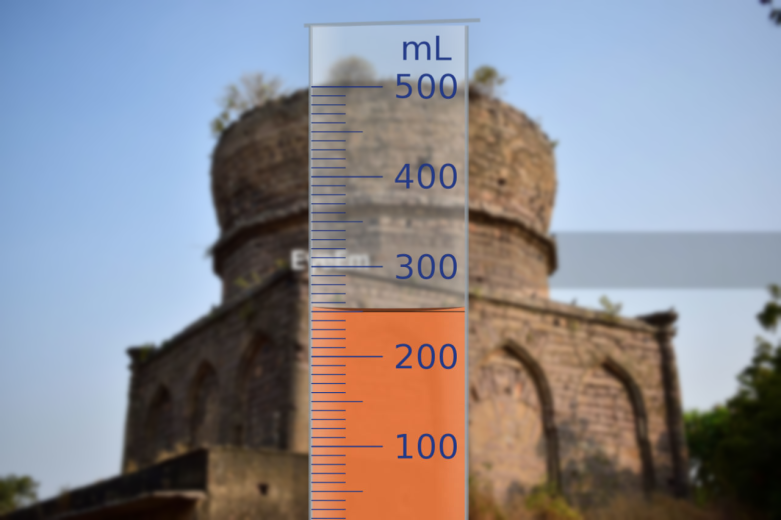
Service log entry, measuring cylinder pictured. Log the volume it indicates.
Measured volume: 250 mL
